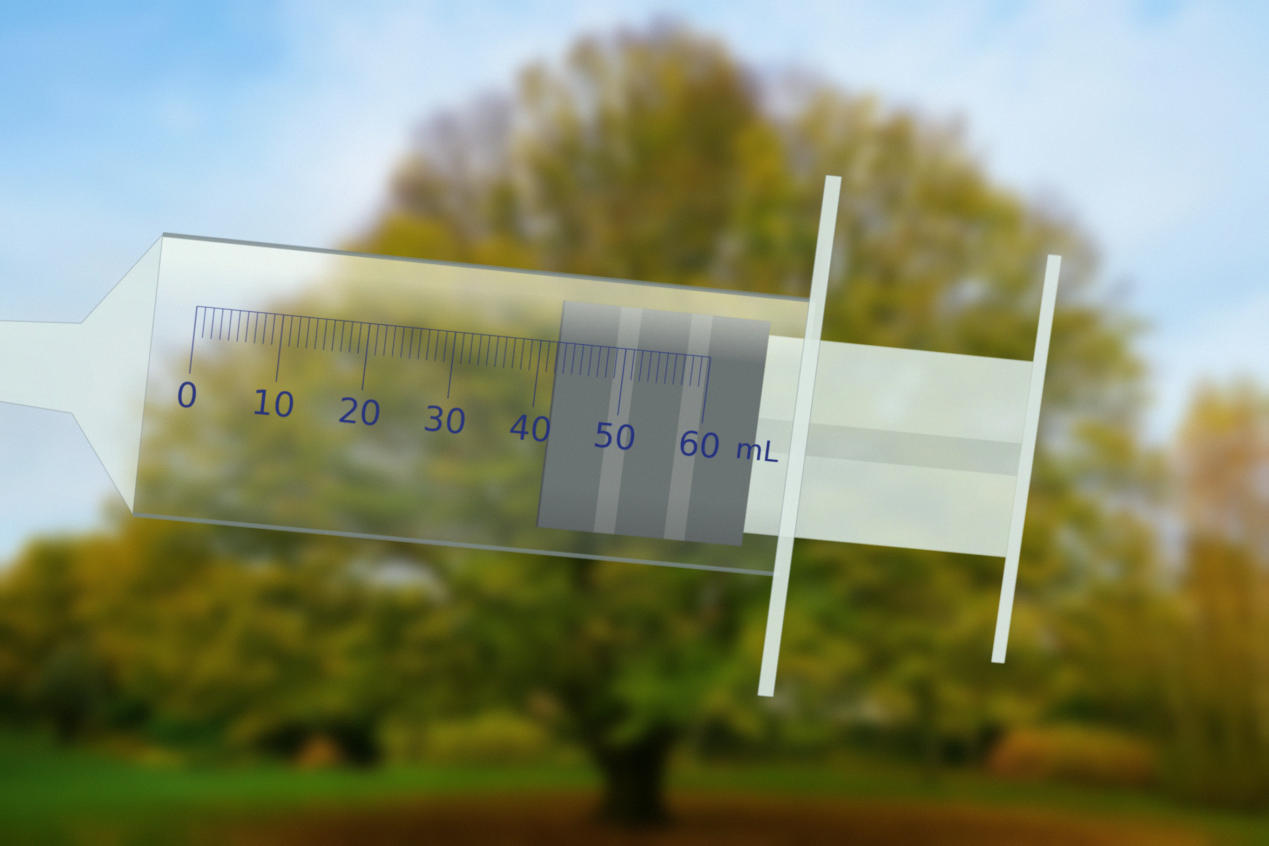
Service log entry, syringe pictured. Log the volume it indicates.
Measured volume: 42 mL
